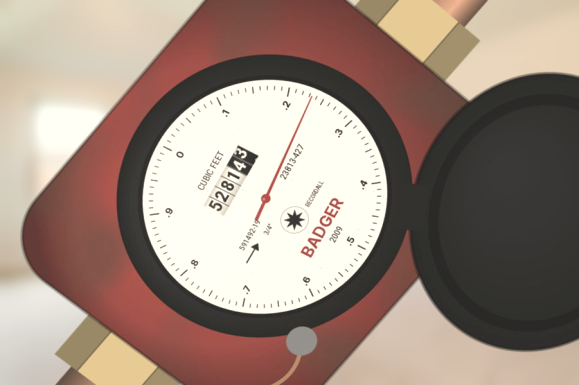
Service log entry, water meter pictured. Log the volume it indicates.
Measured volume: 528143.23 ft³
